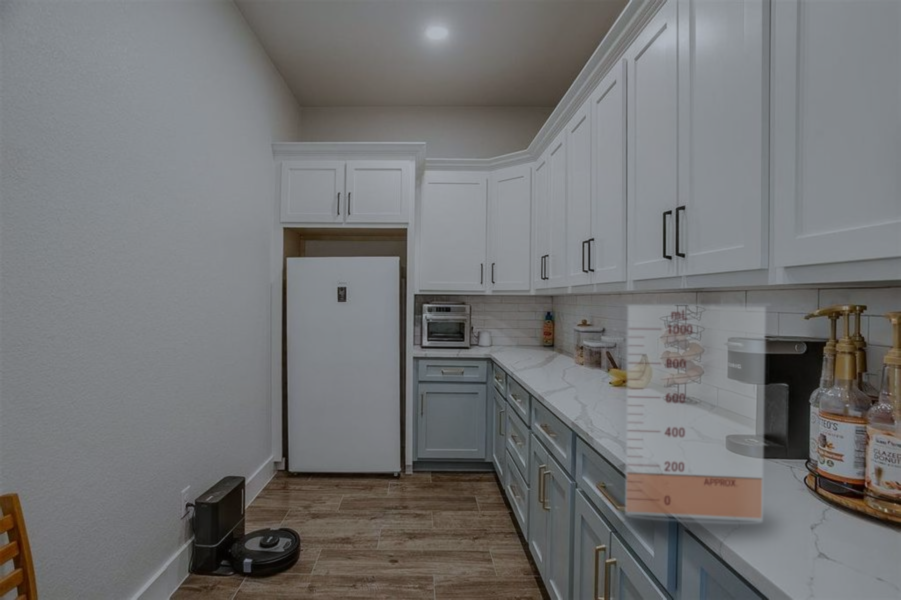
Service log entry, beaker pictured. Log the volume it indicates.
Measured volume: 150 mL
